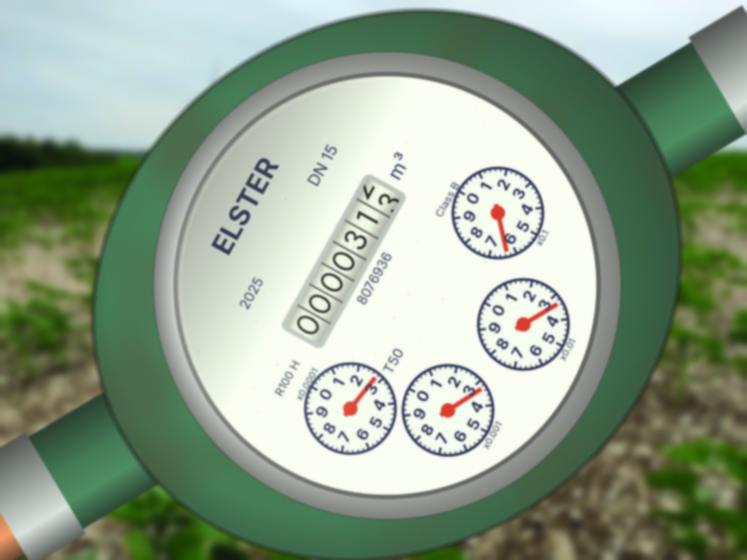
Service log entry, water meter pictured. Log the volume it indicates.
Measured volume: 312.6332 m³
